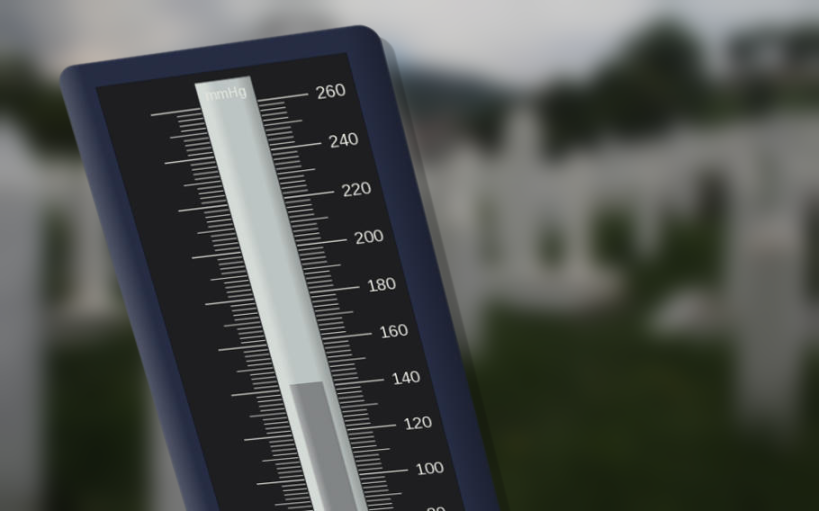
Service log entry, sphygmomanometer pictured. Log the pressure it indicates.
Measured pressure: 142 mmHg
